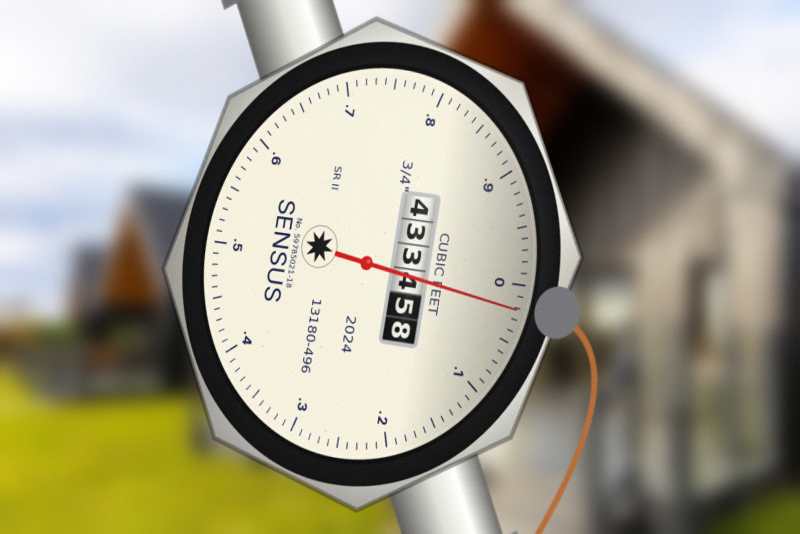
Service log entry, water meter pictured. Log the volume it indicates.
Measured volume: 433458.02 ft³
